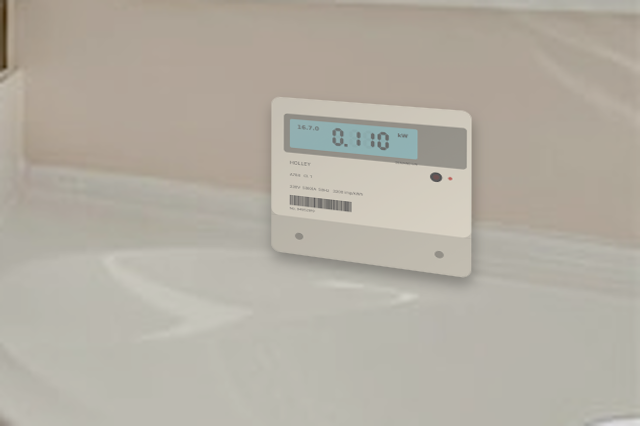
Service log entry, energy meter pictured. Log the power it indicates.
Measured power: 0.110 kW
